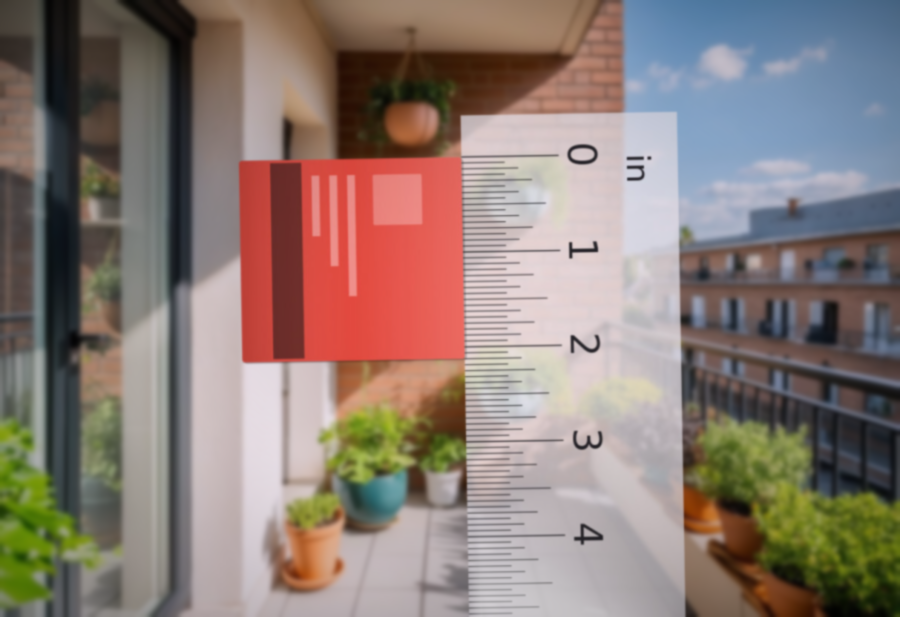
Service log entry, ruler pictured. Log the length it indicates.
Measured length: 2.125 in
